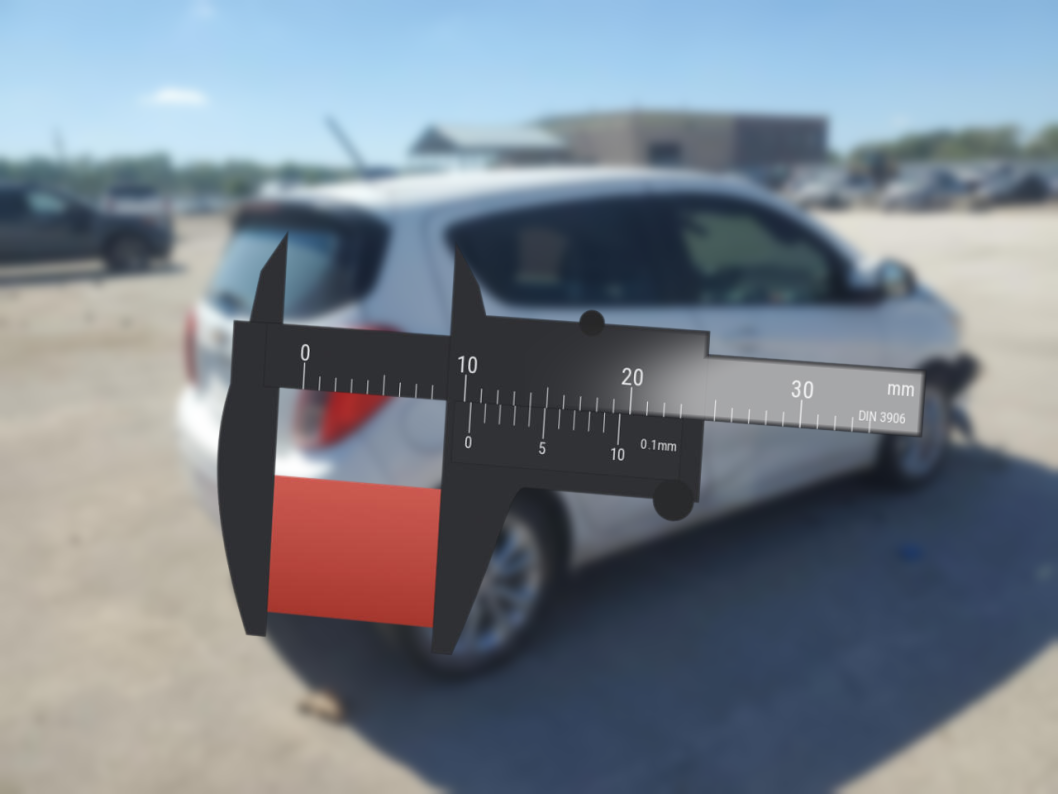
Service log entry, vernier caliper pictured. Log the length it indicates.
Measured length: 10.4 mm
